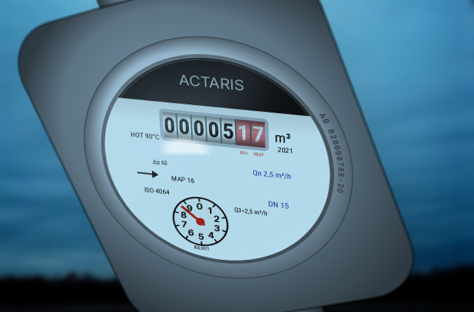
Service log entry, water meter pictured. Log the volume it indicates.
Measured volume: 5.178 m³
